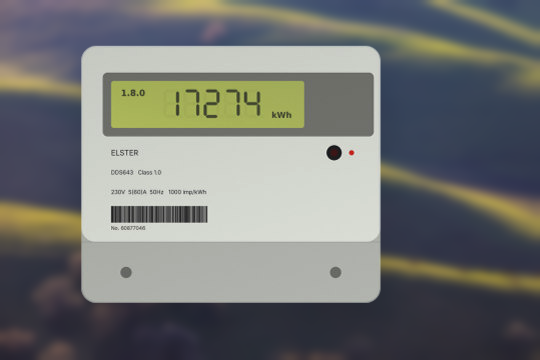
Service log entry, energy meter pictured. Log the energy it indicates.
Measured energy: 17274 kWh
